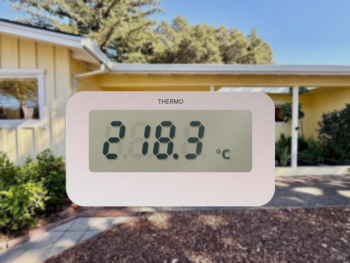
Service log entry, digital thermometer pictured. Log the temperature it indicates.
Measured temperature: 218.3 °C
